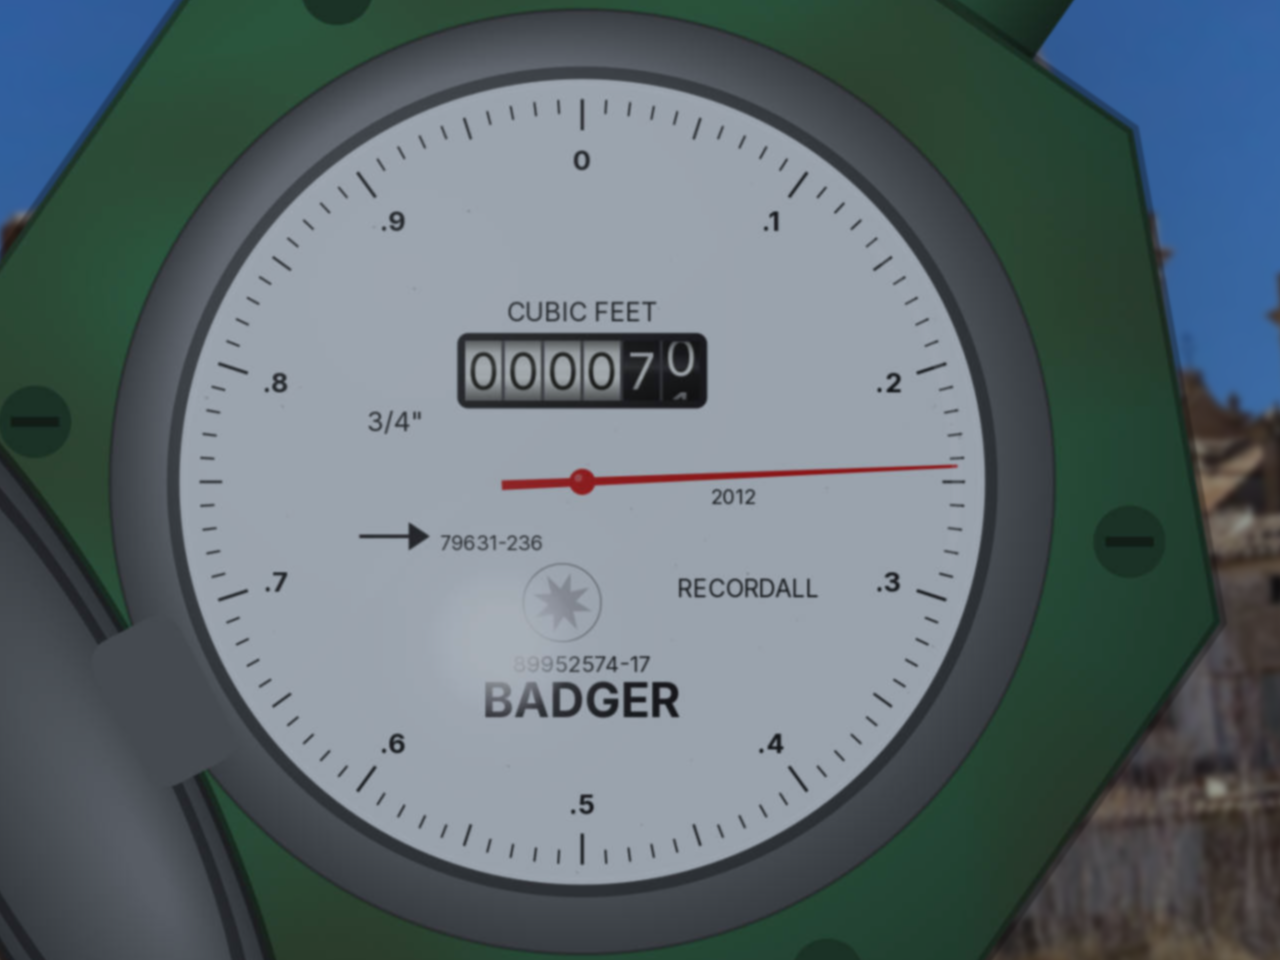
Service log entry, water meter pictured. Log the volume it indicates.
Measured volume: 70.24 ft³
